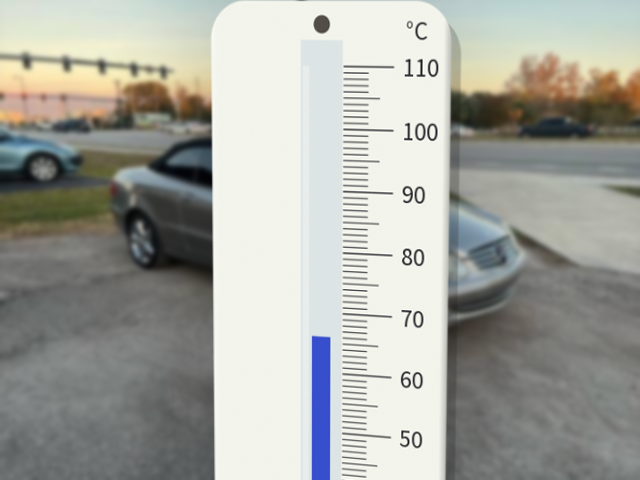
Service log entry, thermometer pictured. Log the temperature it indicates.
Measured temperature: 66 °C
